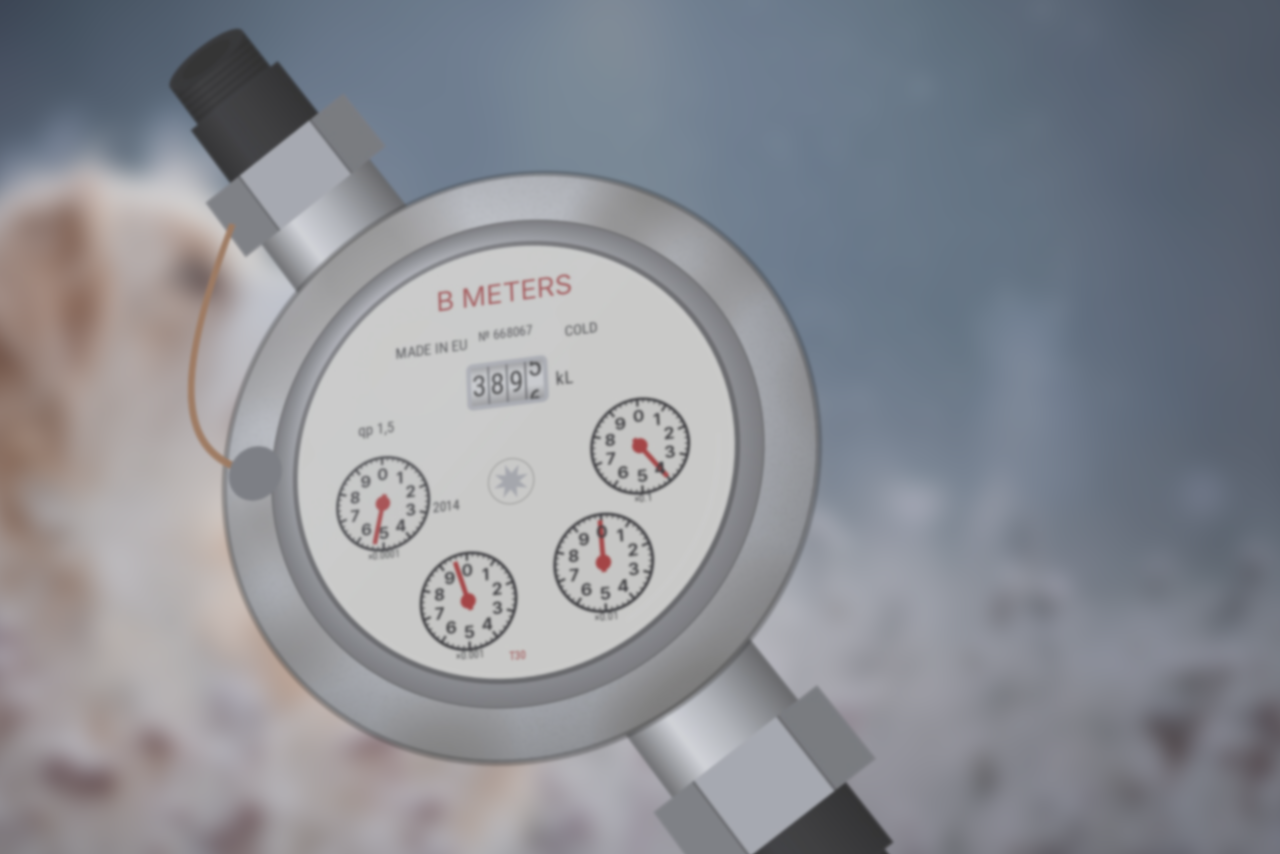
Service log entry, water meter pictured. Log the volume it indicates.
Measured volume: 3895.3995 kL
